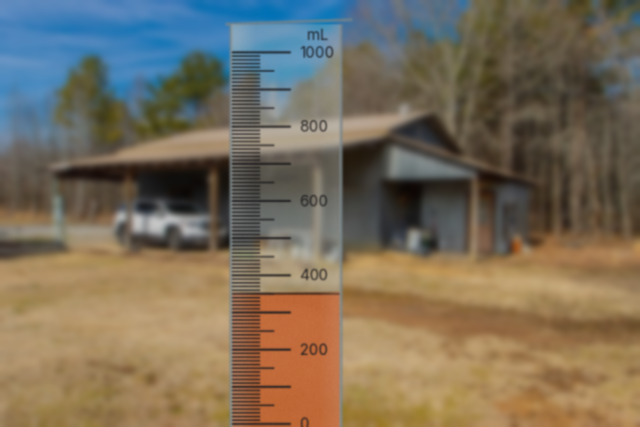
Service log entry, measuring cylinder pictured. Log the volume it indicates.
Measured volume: 350 mL
